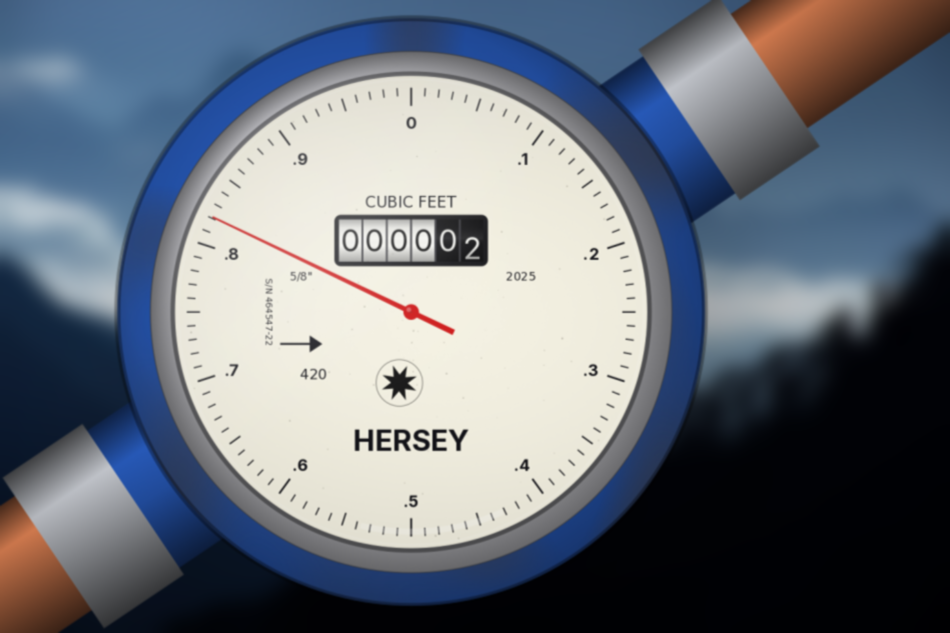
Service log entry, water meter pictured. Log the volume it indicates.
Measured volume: 1.82 ft³
